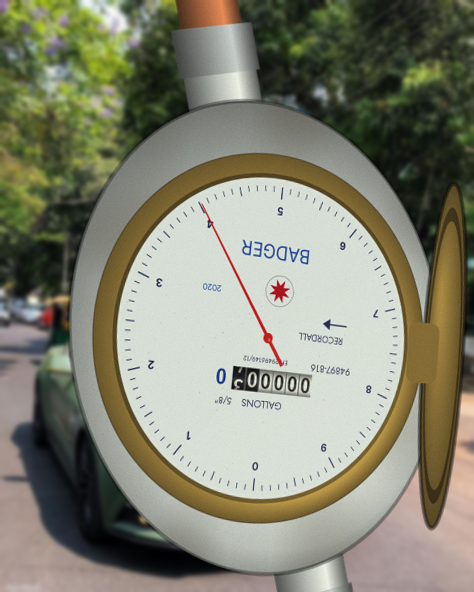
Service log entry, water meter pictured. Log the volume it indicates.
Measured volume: 34.0 gal
